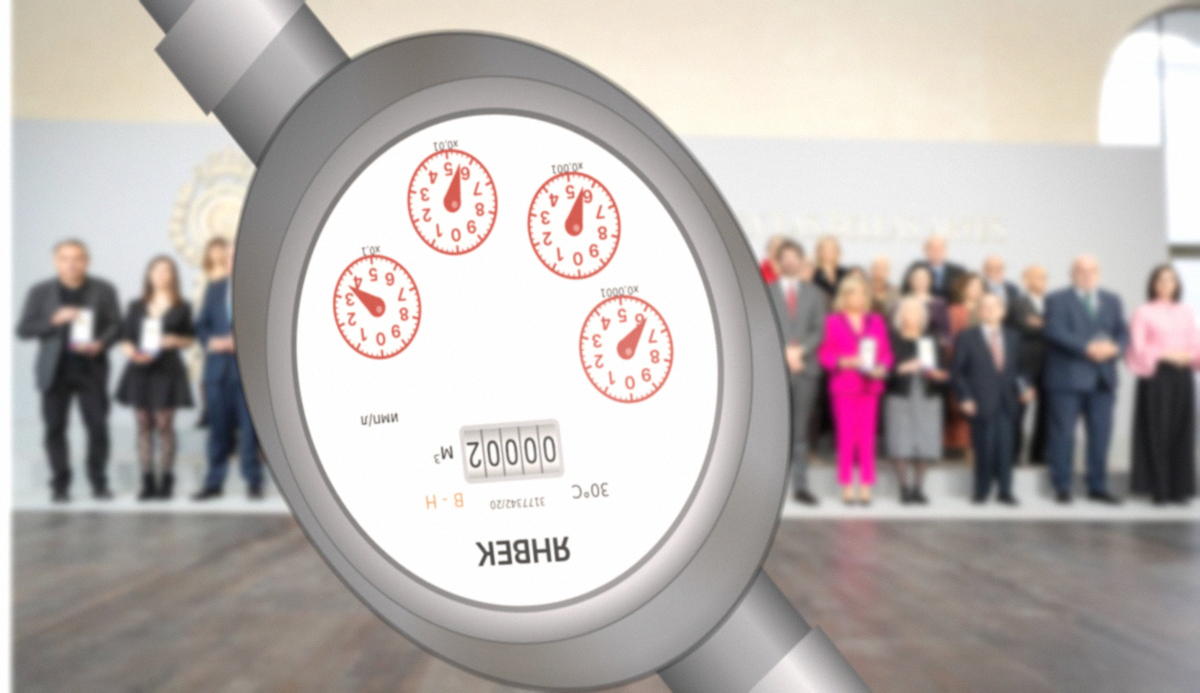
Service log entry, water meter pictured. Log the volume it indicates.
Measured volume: 2.3556 m³
